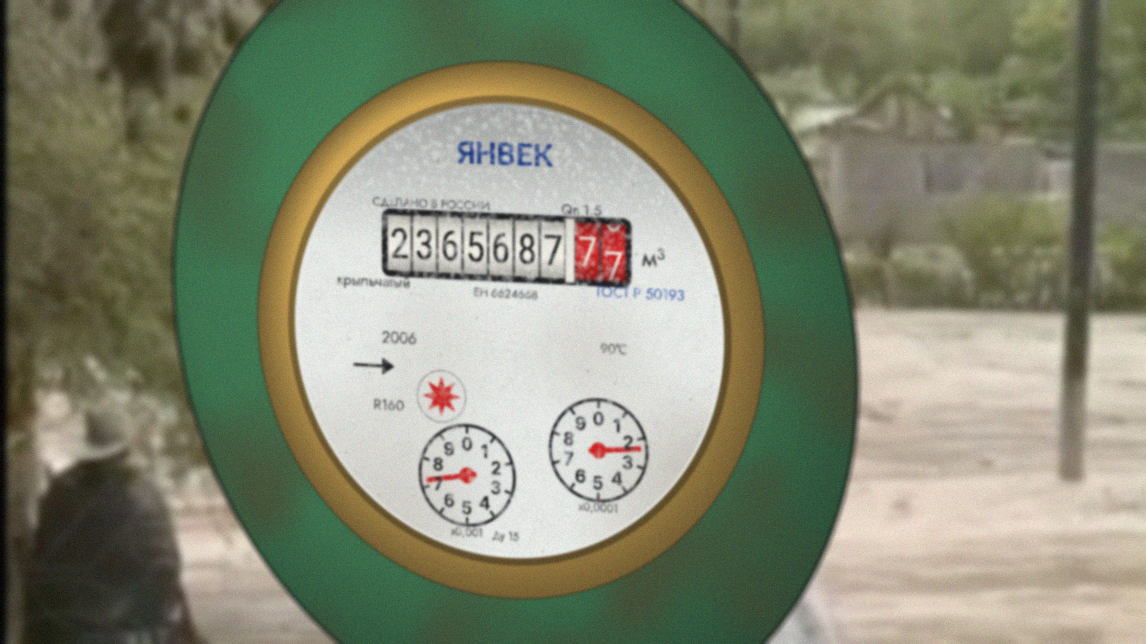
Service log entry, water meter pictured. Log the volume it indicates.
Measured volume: 2365687.7672 m³
